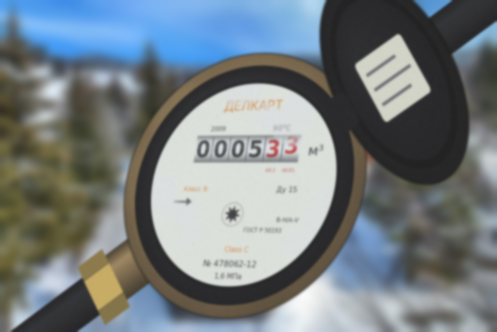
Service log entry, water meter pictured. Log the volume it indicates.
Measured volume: 5.33 m³
